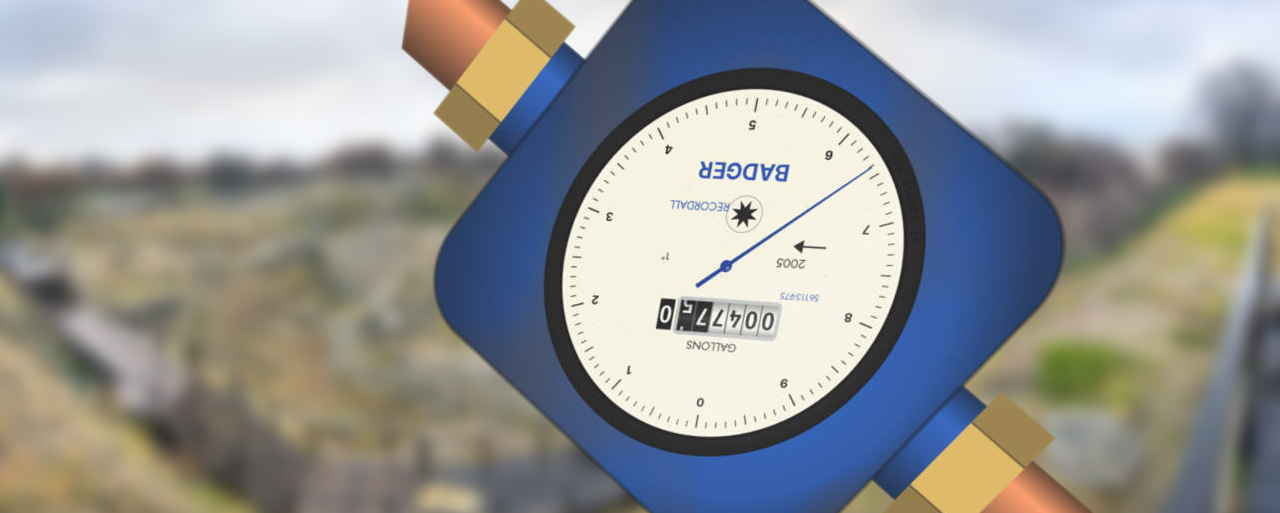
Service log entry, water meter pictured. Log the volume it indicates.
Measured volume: 47746.4 gal
